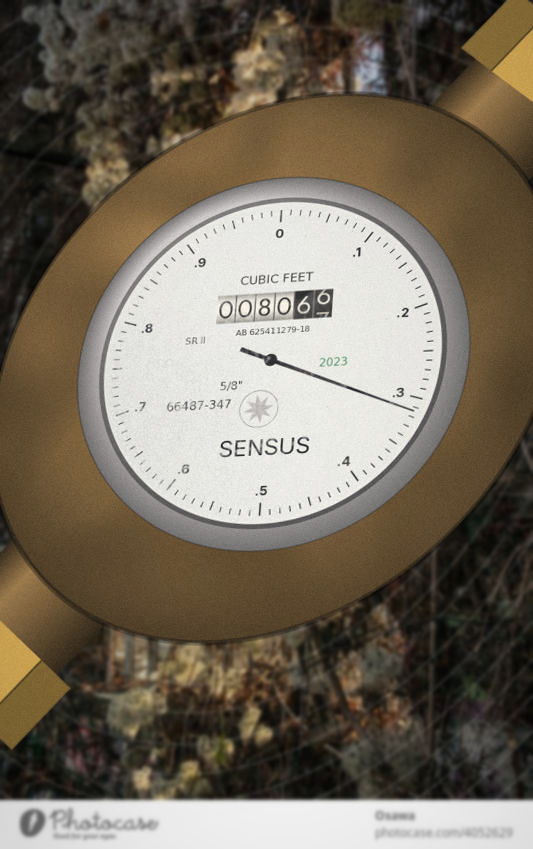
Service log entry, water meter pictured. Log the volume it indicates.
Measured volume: 8066.31 ft³
